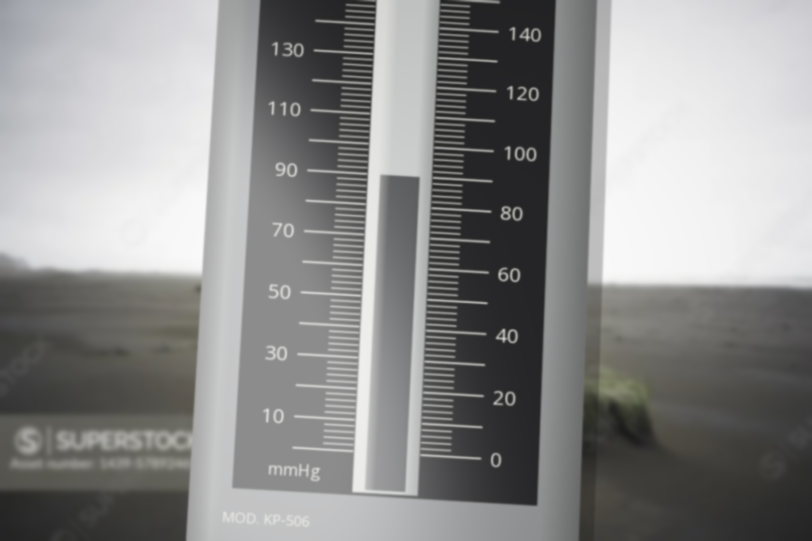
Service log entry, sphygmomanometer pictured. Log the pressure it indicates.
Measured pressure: 90 mmHg
